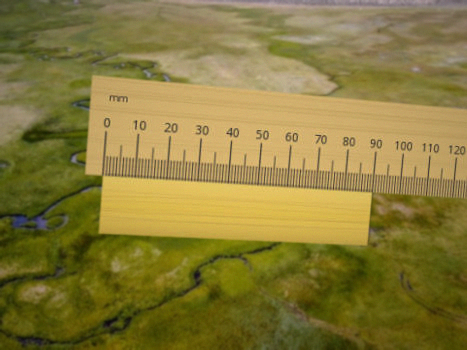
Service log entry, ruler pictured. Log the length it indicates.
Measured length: 90 mm
